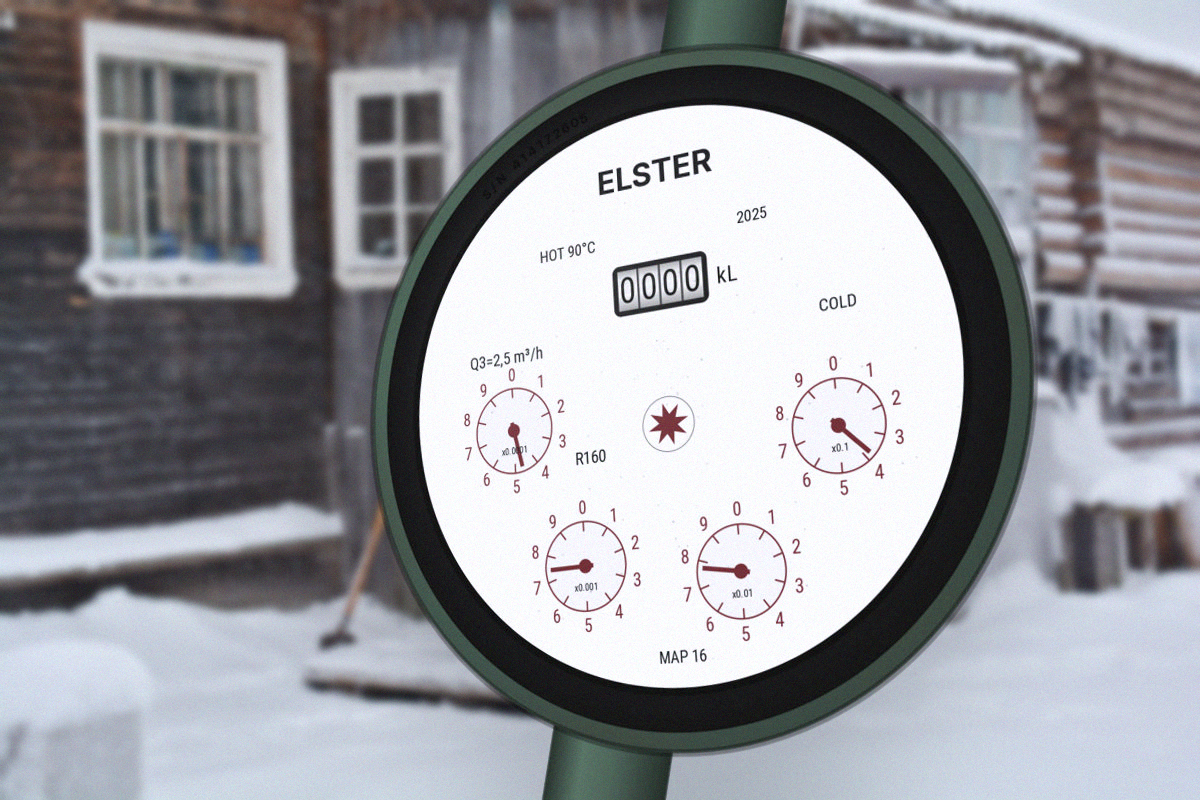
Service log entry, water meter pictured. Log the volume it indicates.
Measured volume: 0.3774 kL
